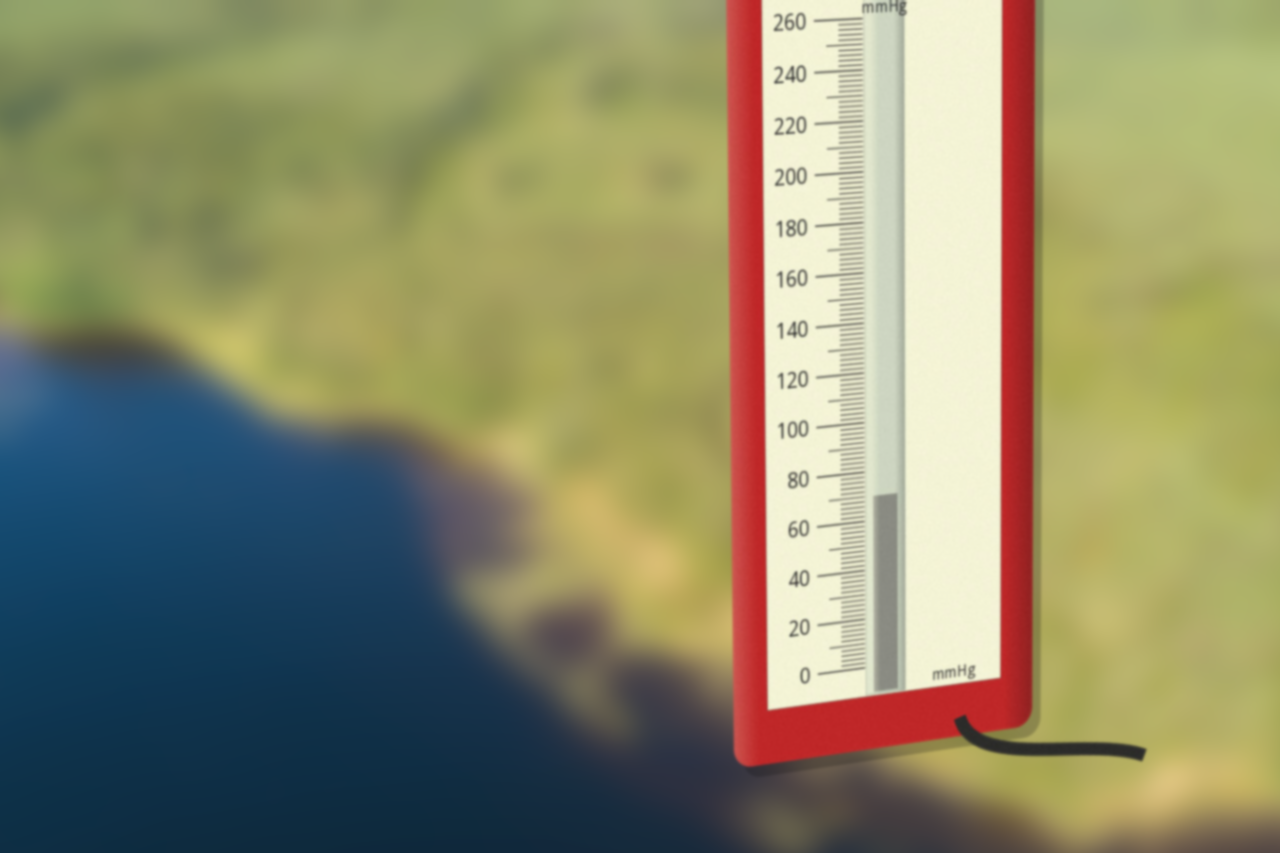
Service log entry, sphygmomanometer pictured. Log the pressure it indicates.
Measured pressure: 70 mmHg
